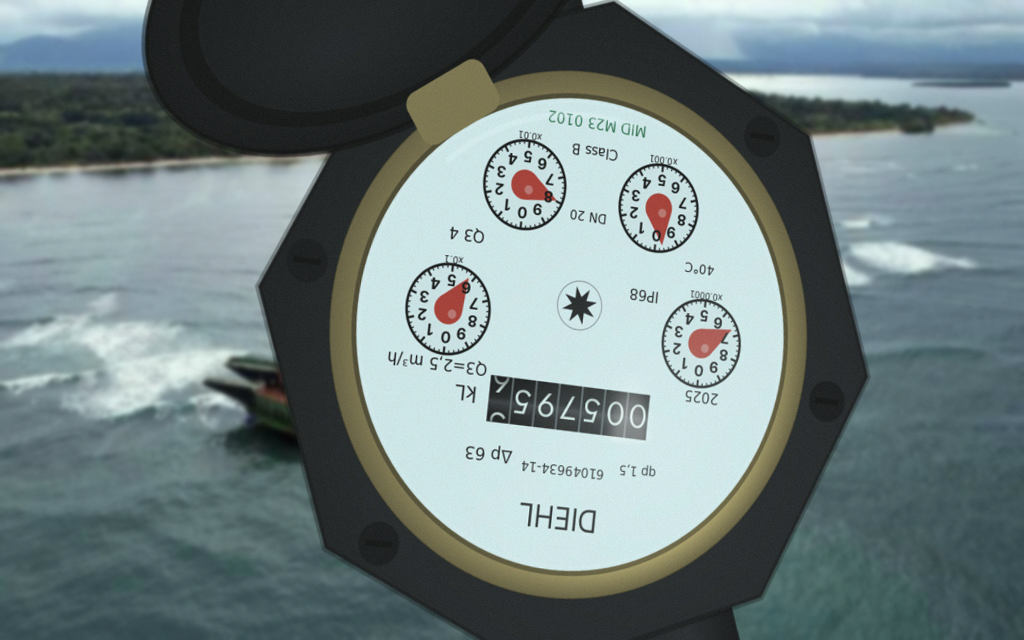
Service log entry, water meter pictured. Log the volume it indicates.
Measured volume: 57955.5796 kL
